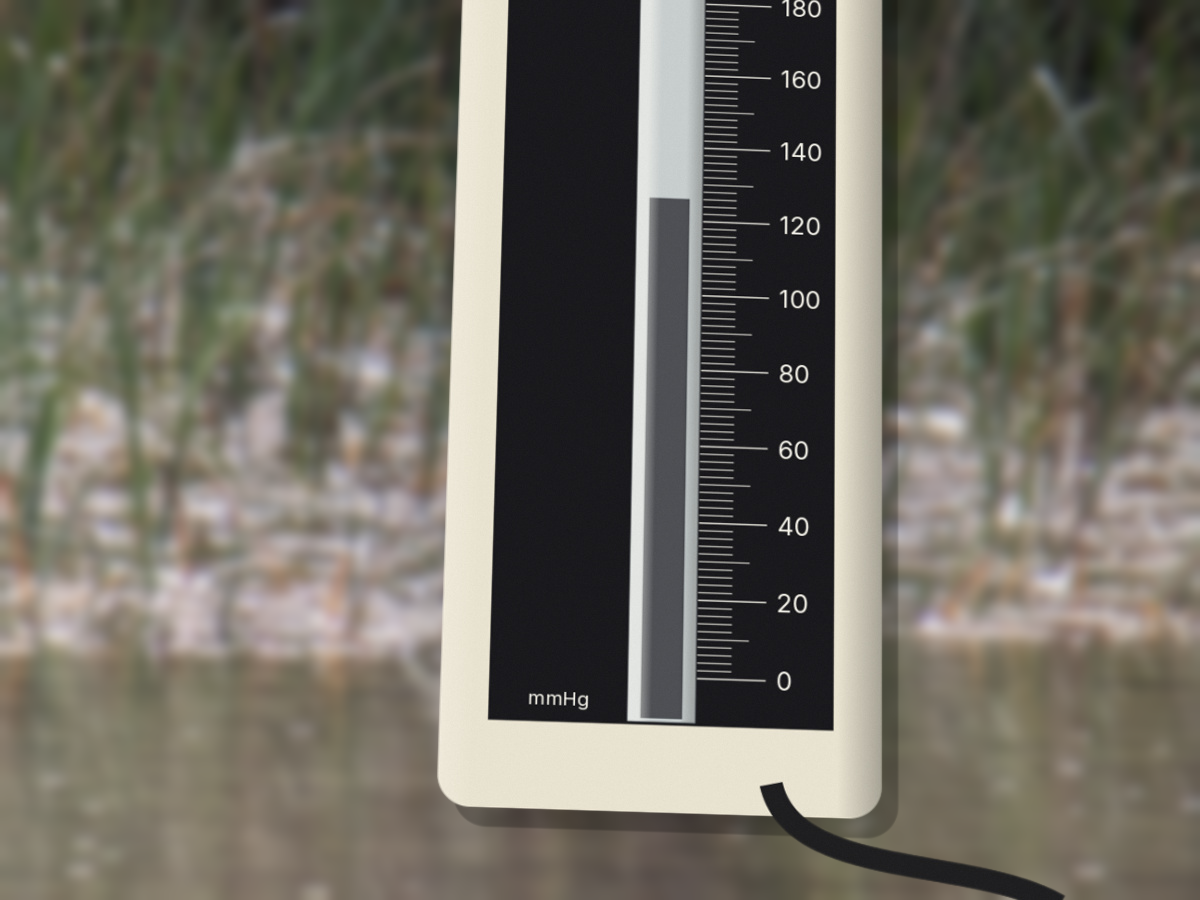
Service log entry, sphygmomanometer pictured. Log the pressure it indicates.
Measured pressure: 126 mmHg
